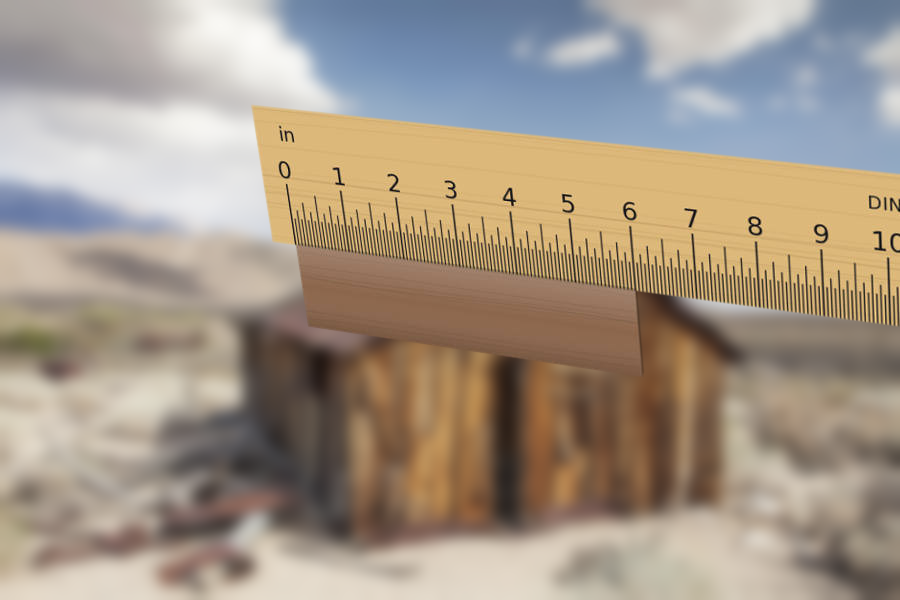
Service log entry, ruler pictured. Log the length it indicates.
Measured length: 6 in
